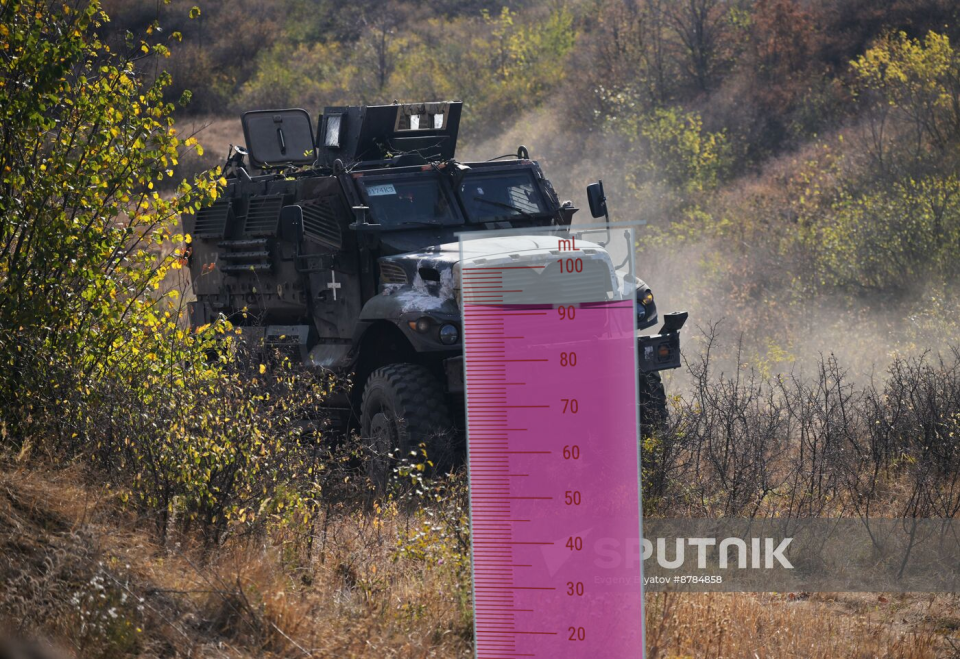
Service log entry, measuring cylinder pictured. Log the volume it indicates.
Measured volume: 91 mL
